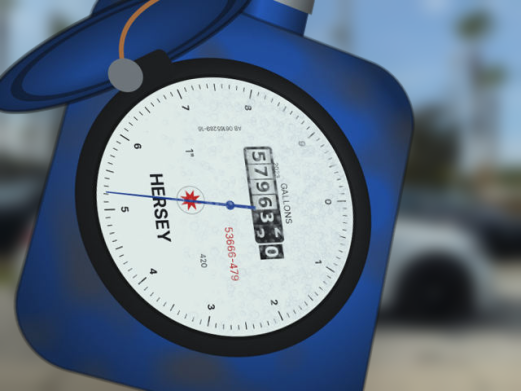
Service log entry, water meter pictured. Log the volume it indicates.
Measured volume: 5796325.2 gal
